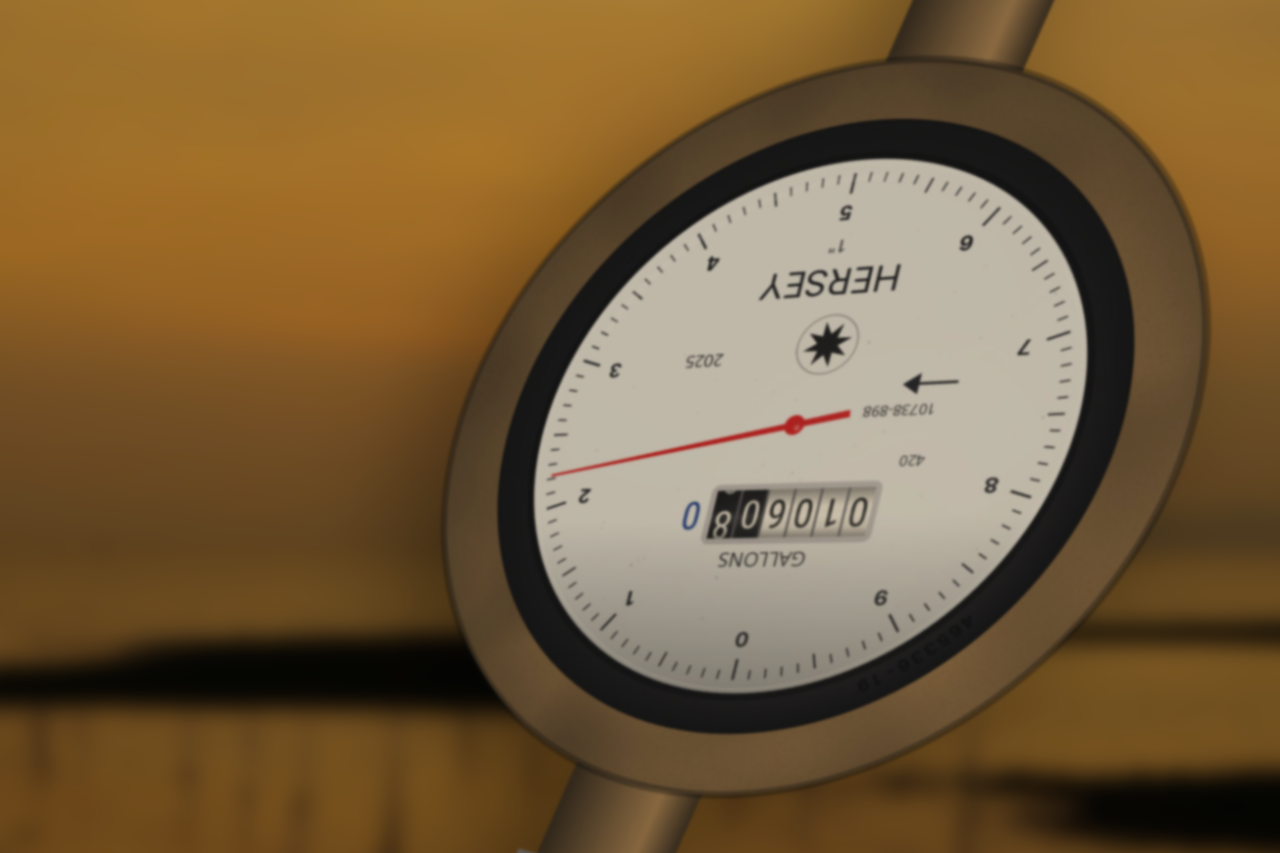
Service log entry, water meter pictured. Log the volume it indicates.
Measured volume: 106082.2 gal
